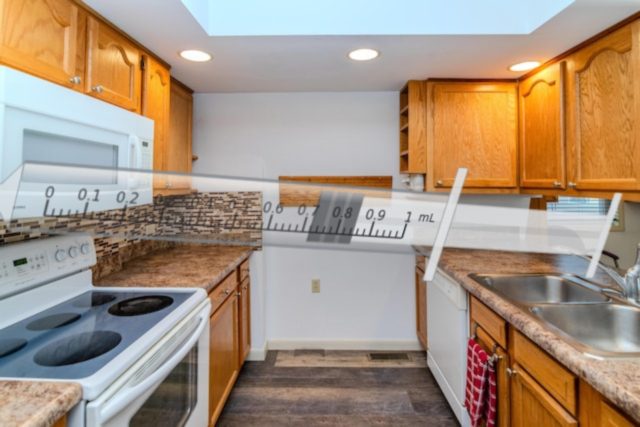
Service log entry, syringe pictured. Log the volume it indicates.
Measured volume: 0.72 mL
